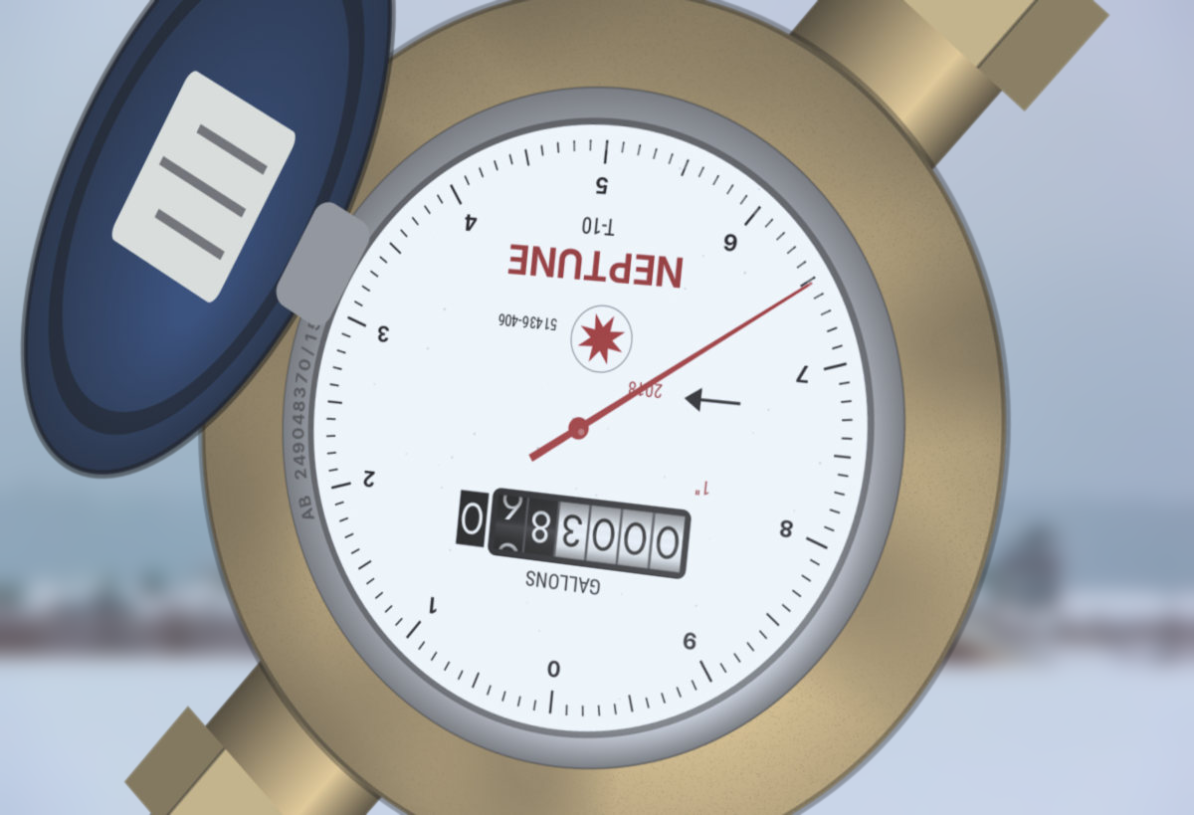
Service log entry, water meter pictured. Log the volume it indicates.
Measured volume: 3856.5 gal
